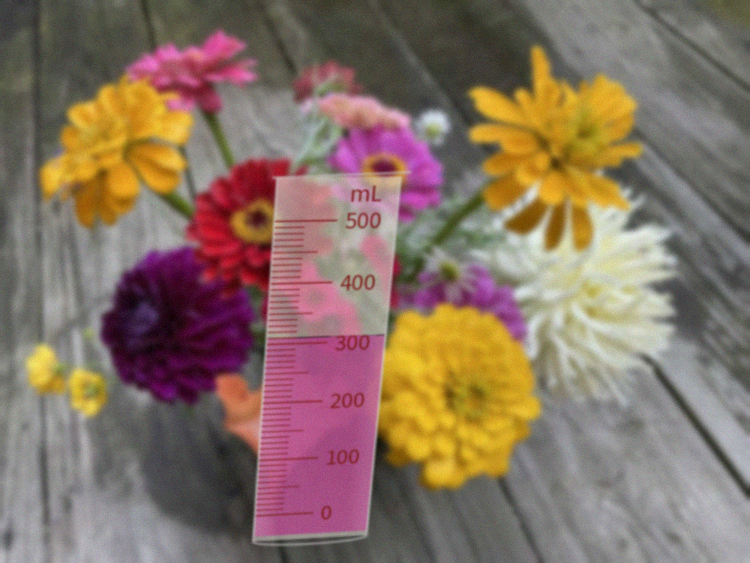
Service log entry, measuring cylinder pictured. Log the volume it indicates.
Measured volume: 310 mL
